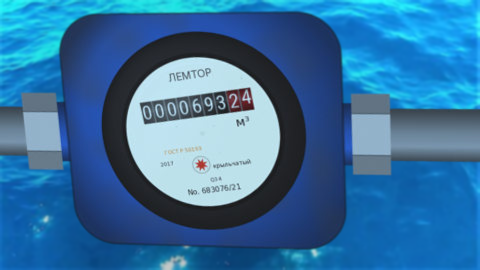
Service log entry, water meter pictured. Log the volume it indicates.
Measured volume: 693.24 m³
